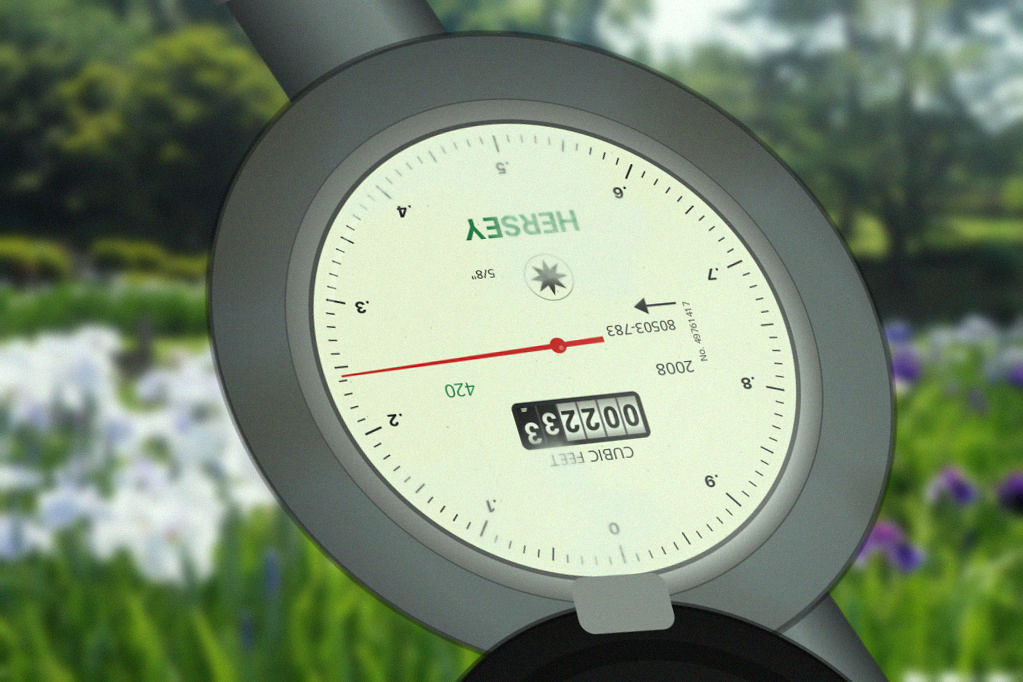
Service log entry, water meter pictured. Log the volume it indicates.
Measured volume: 2233.24 ft³
